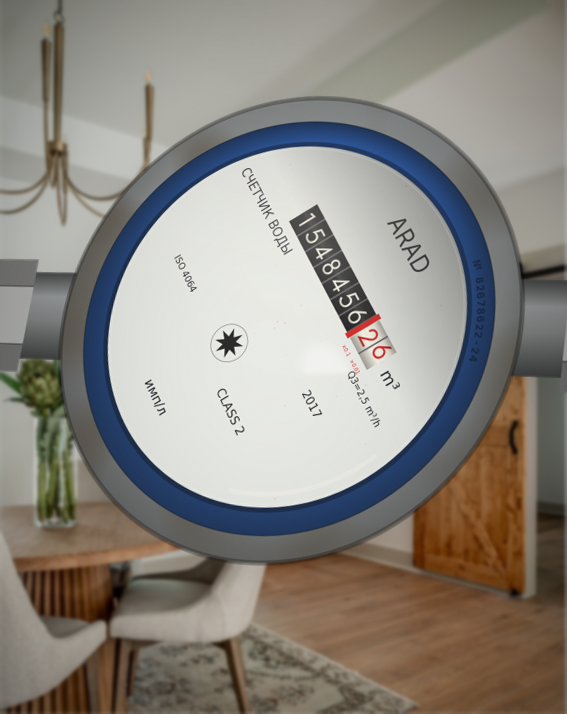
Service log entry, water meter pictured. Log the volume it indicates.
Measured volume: 1548456.26 m³
